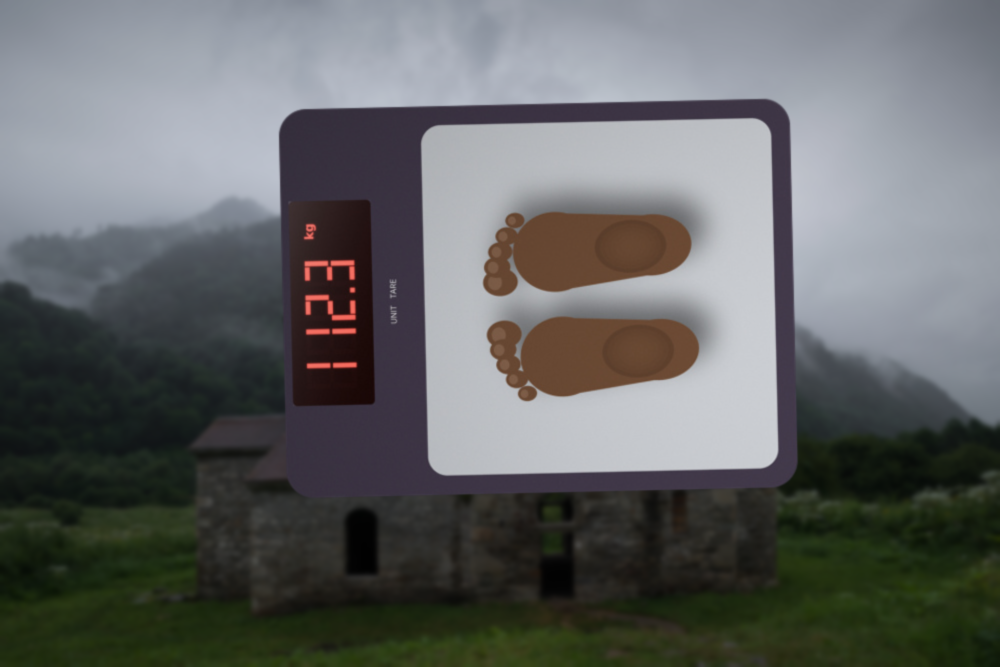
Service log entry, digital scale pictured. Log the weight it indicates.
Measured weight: 112.3 kg
